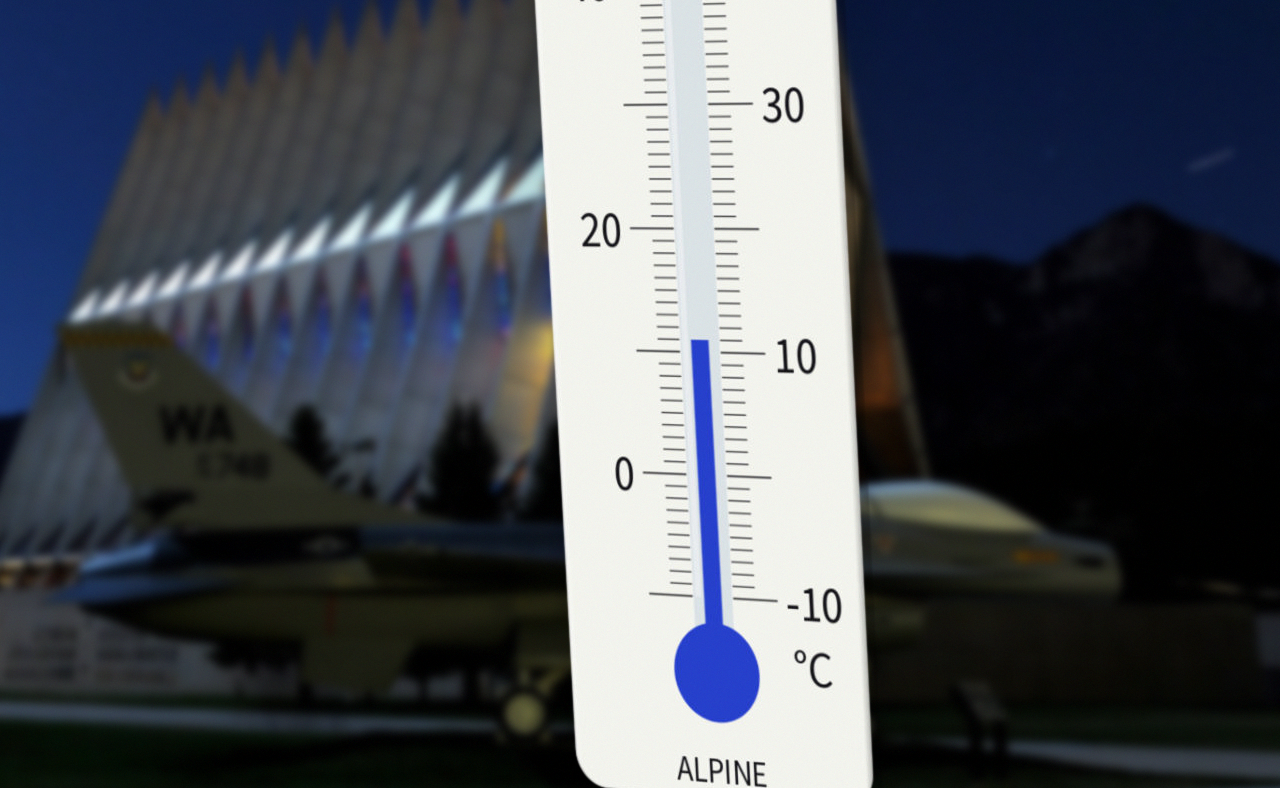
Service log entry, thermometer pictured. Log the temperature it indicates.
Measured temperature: 11 °C
